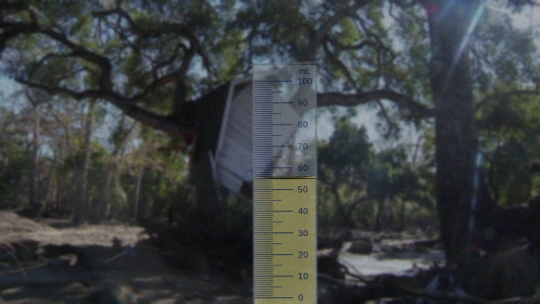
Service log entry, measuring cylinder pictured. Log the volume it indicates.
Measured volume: 55 mL
